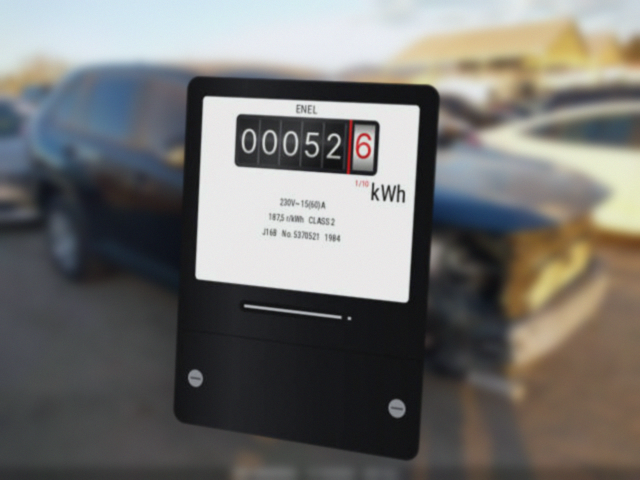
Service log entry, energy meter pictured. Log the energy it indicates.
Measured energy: 52.6 kWh
